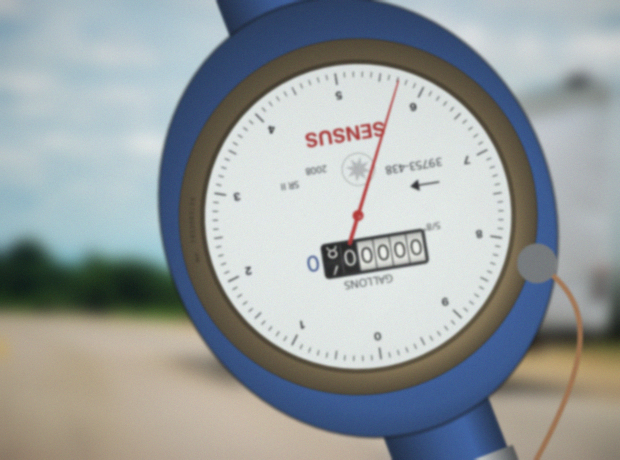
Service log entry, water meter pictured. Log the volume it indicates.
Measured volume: 75.7 gal
